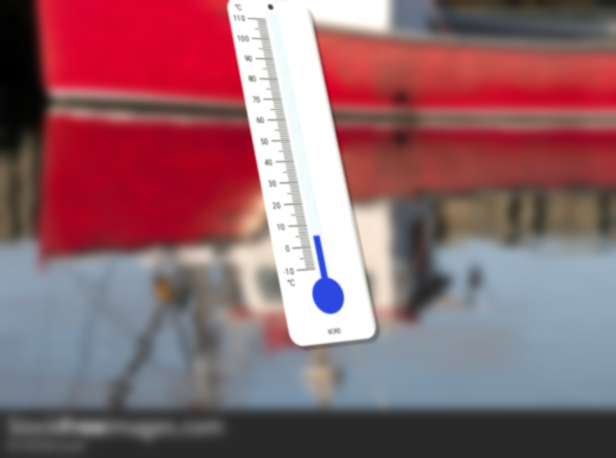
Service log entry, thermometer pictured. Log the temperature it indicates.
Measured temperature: 5 °C
